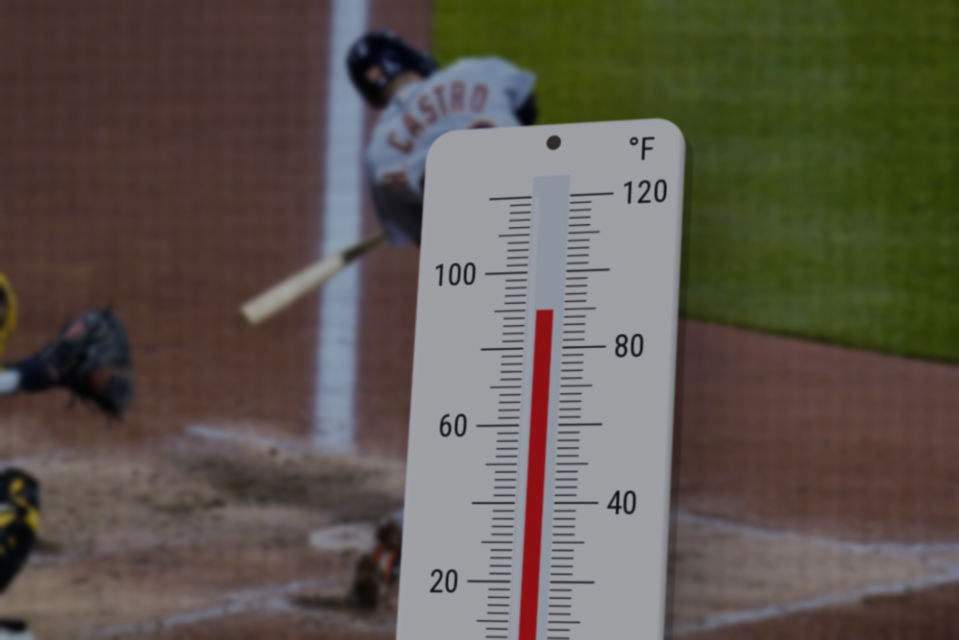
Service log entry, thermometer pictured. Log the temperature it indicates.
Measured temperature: 90 °F
